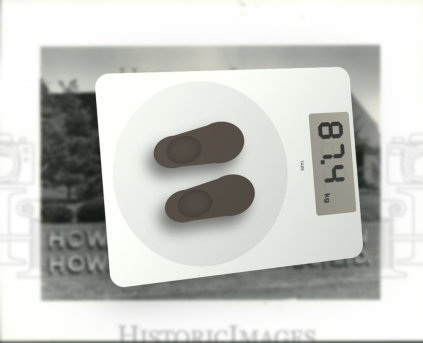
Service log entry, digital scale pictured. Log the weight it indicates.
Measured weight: 87.4 kg
